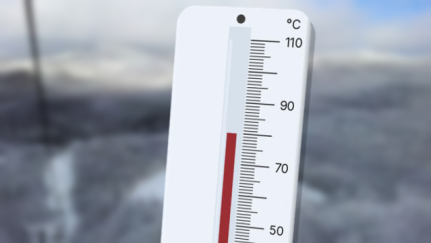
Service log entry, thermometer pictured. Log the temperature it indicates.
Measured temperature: 80 °C
